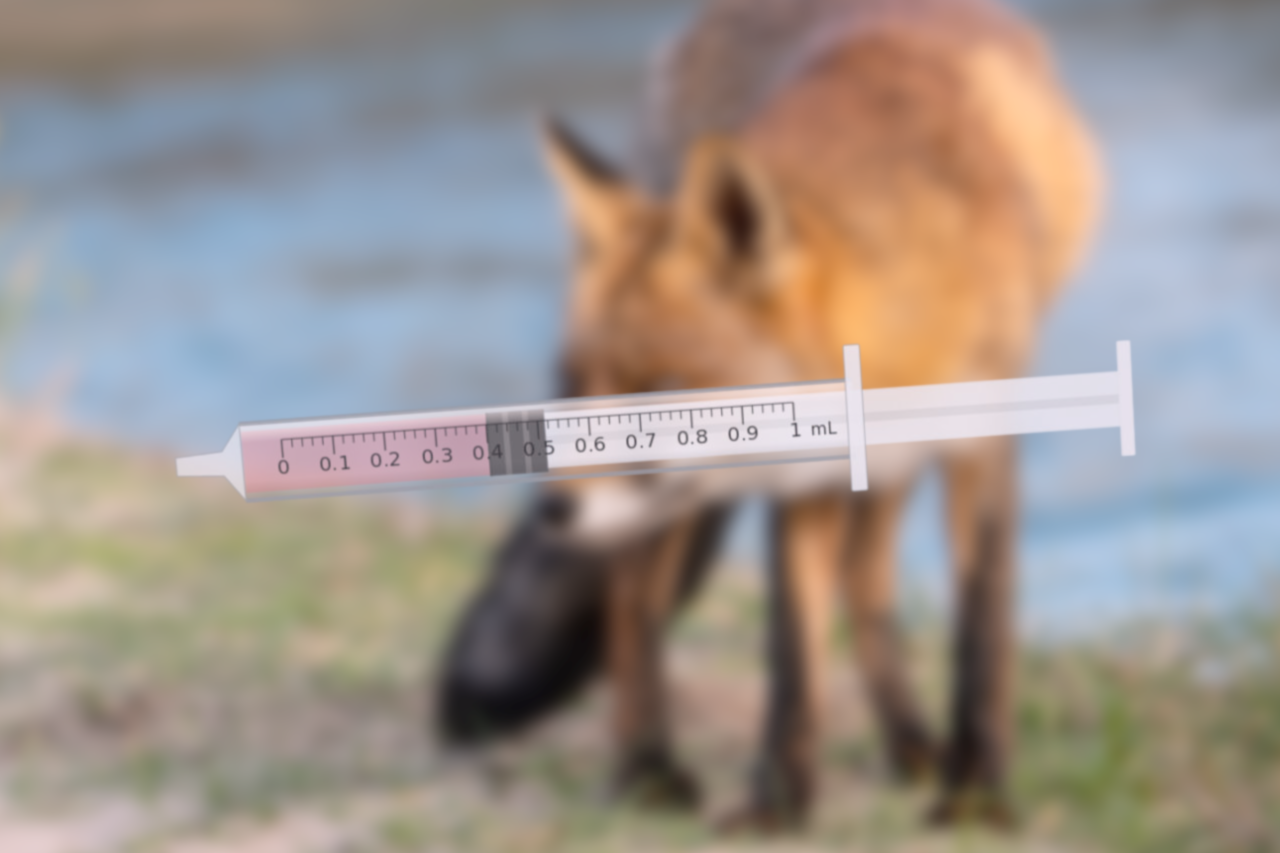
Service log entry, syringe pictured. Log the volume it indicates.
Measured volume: 0.4 mL
